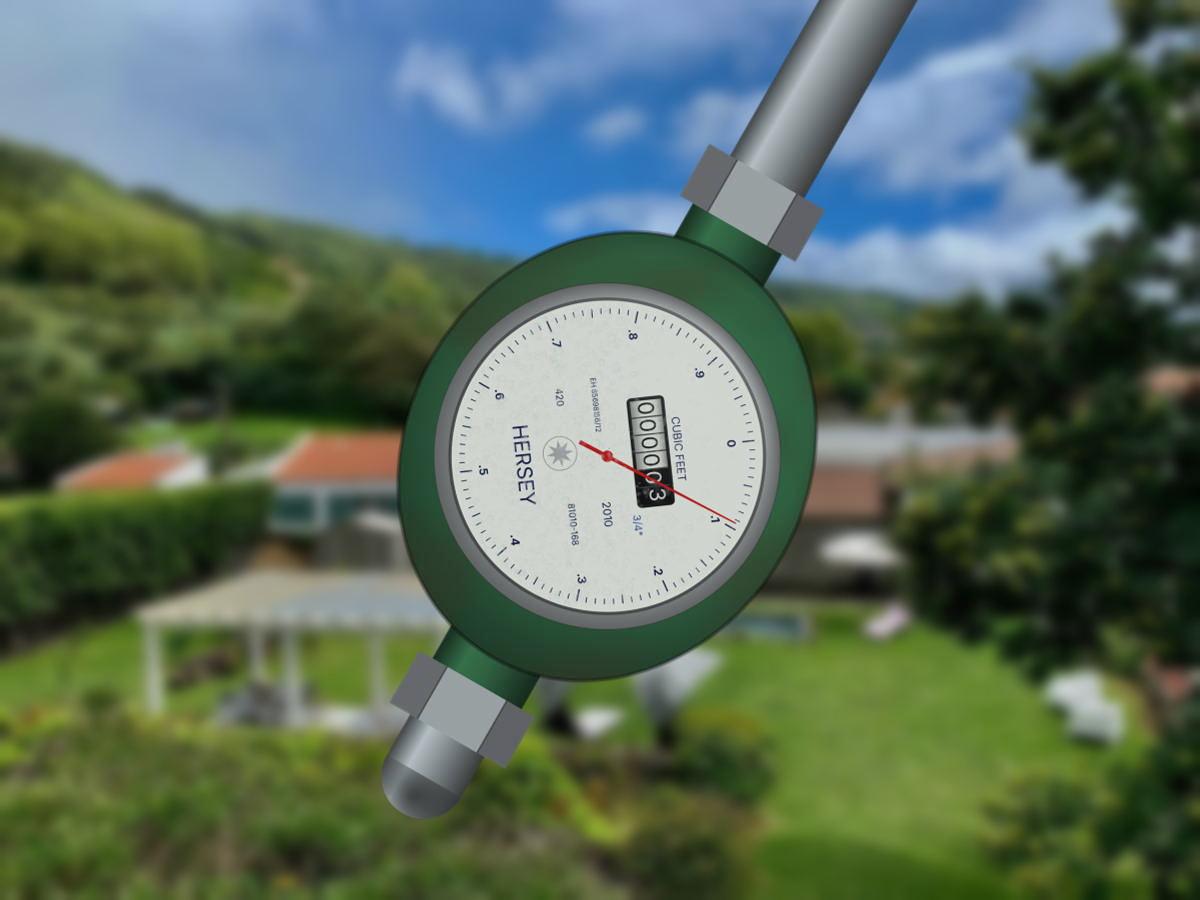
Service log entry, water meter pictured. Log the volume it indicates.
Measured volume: 3.09 ft³
